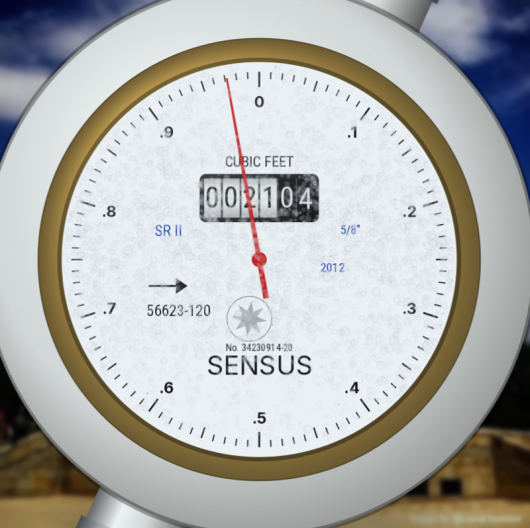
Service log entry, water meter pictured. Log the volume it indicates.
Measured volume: 2103.97 ft³
